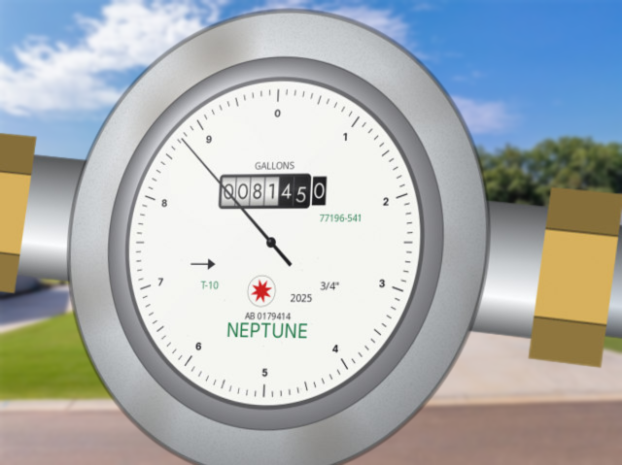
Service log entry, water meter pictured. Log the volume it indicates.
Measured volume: 81448.7 gal
